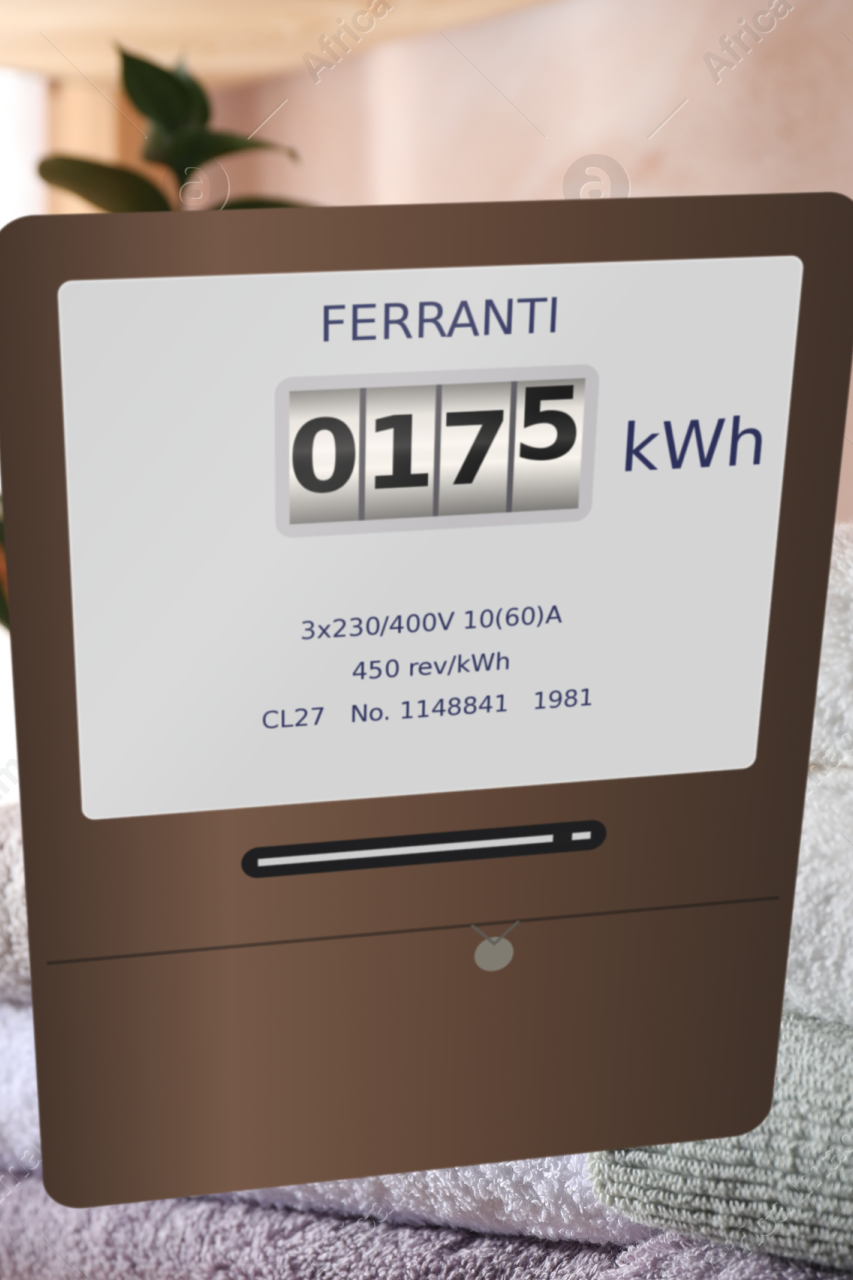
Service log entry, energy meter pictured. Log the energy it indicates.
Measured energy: 175 kWh
